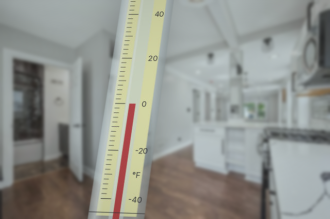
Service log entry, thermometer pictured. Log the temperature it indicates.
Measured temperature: 0 °F
